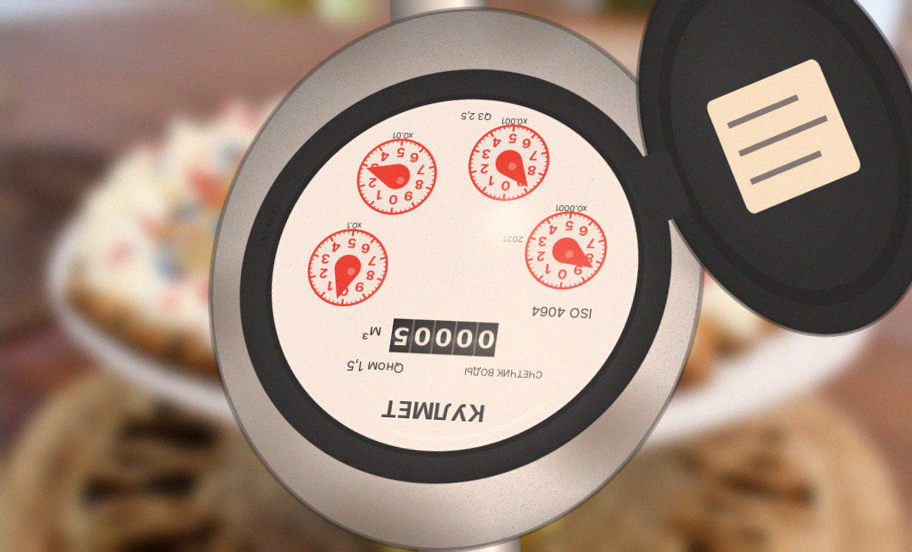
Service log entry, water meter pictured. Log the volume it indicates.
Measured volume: 5.0288 m³
